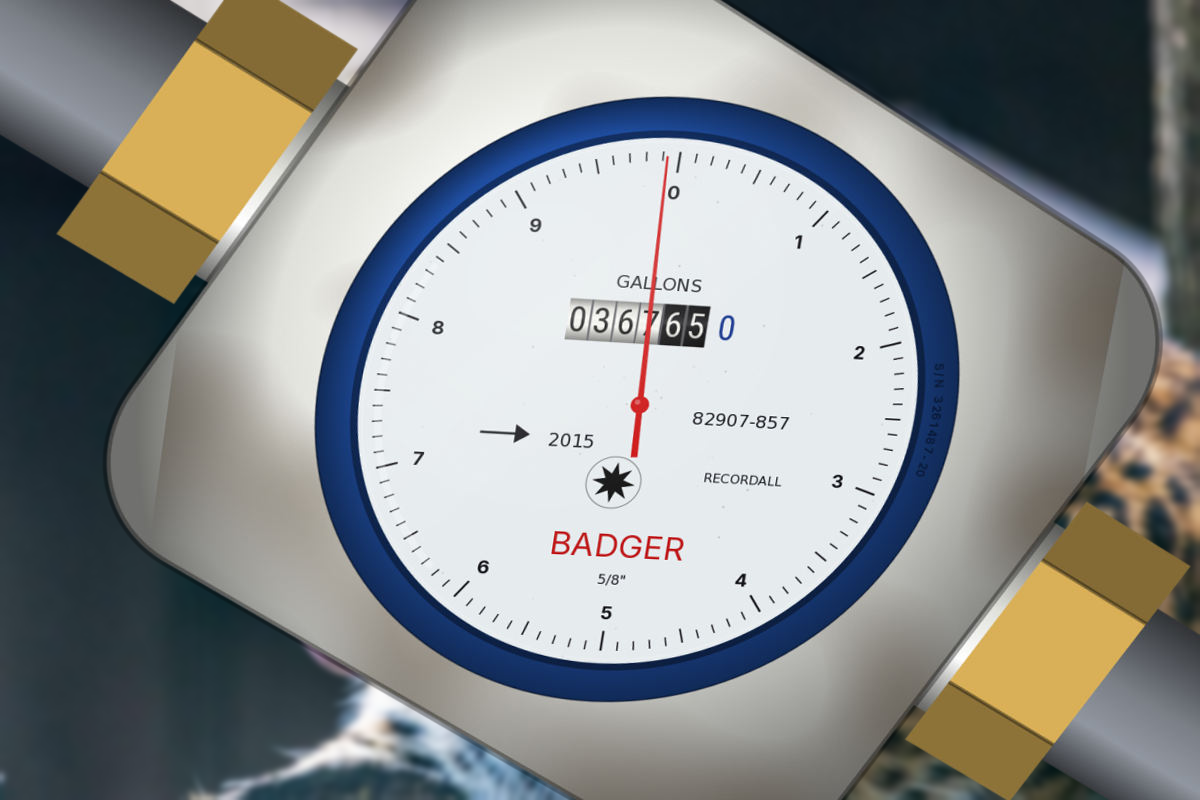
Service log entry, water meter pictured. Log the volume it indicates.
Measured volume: 367649.9 gal
